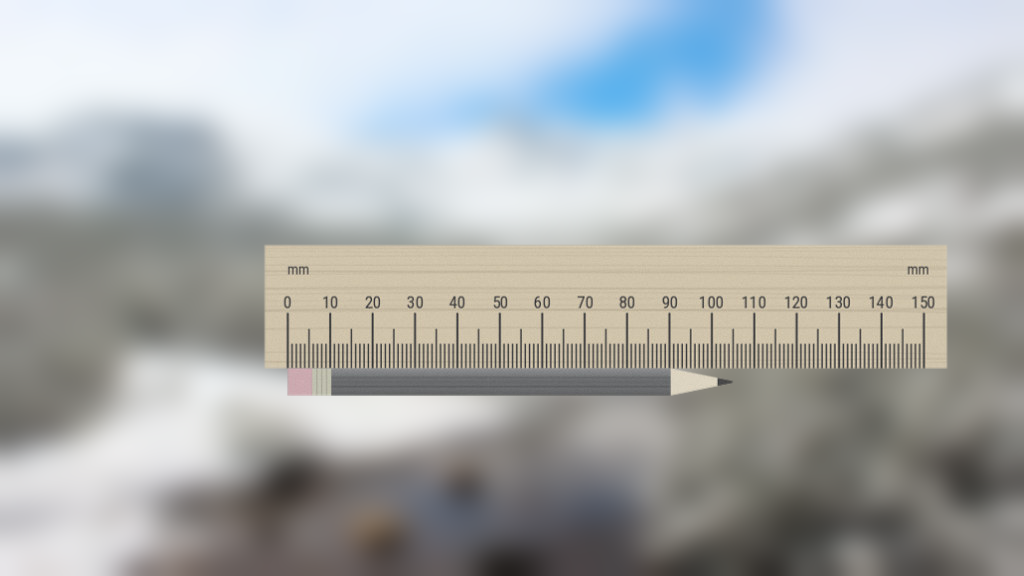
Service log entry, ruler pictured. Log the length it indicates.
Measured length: 105 mm
